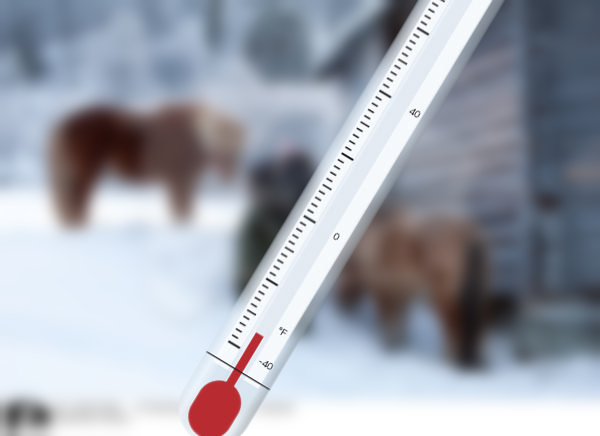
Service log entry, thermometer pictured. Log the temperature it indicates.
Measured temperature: -34 °F
